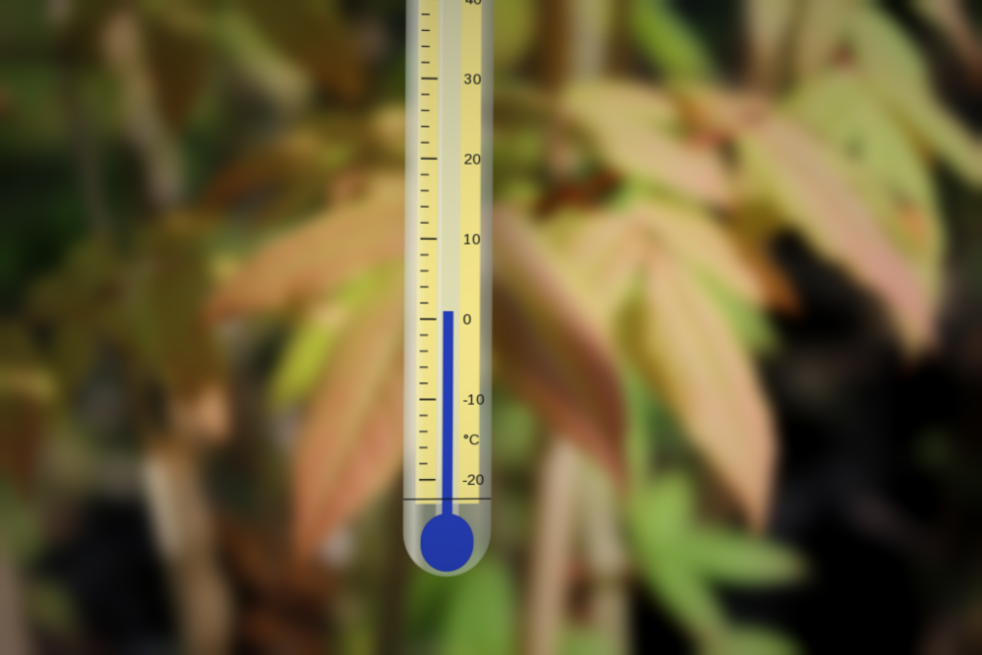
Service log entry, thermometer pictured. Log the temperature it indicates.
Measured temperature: 1 °C
